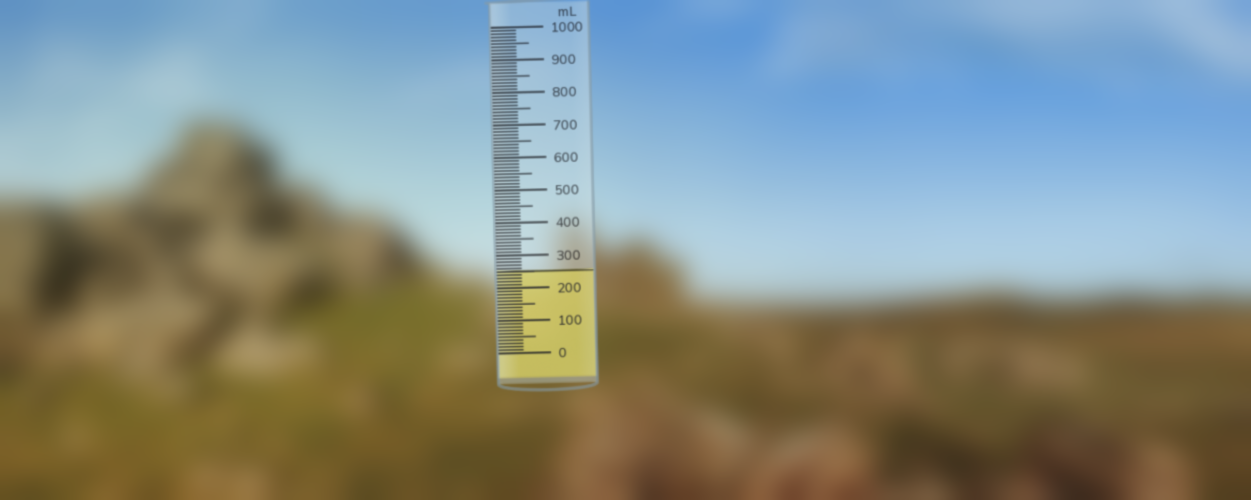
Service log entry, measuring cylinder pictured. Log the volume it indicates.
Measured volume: 250 mL
